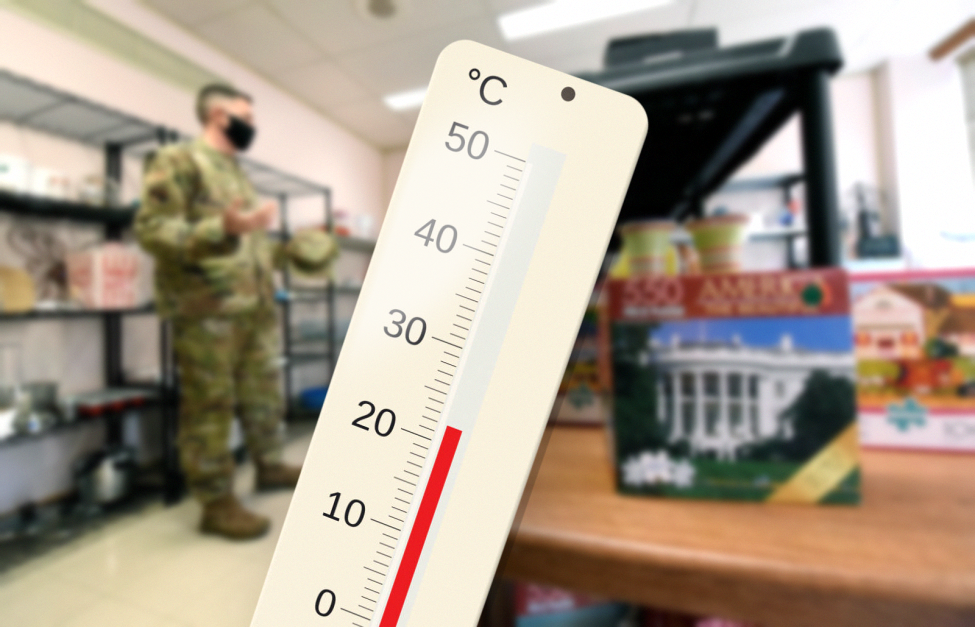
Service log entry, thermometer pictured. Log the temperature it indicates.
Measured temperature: 22 °C
